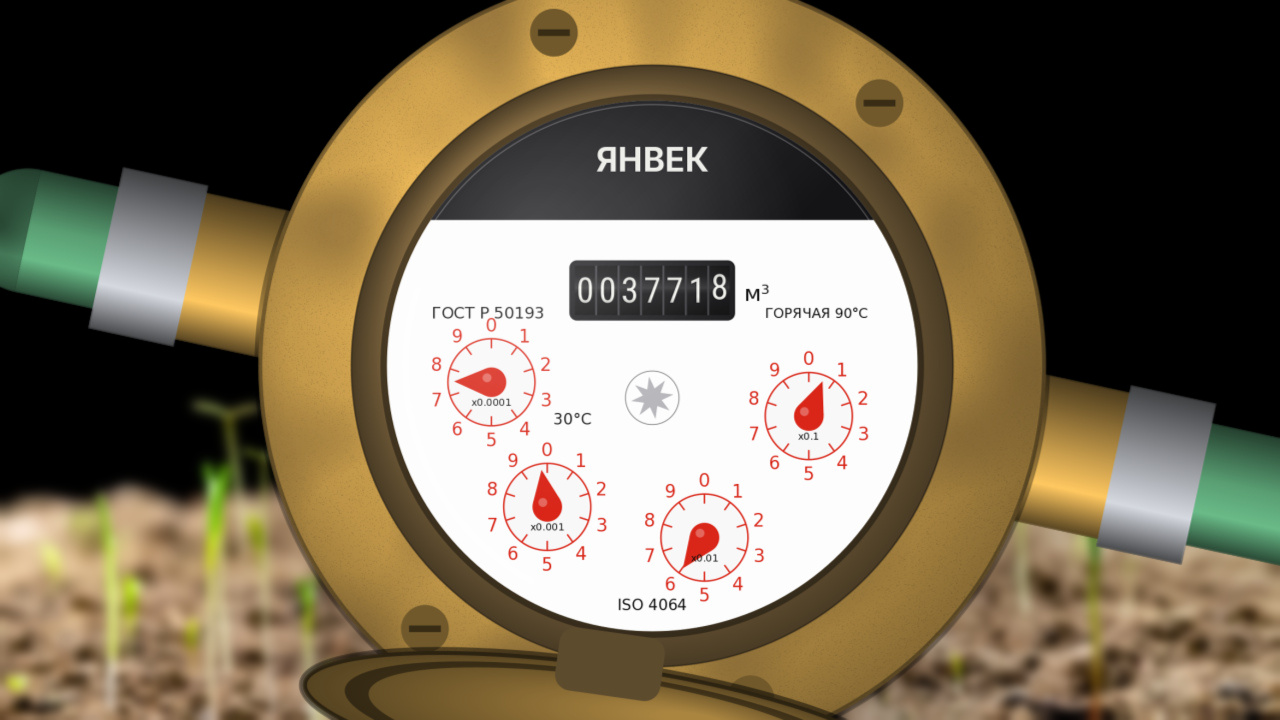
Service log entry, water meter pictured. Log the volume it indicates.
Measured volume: 37718.0597 m³
